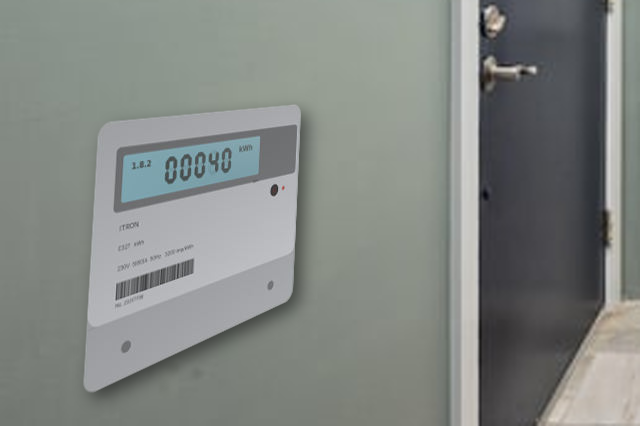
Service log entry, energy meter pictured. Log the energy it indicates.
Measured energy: 40 kWh
